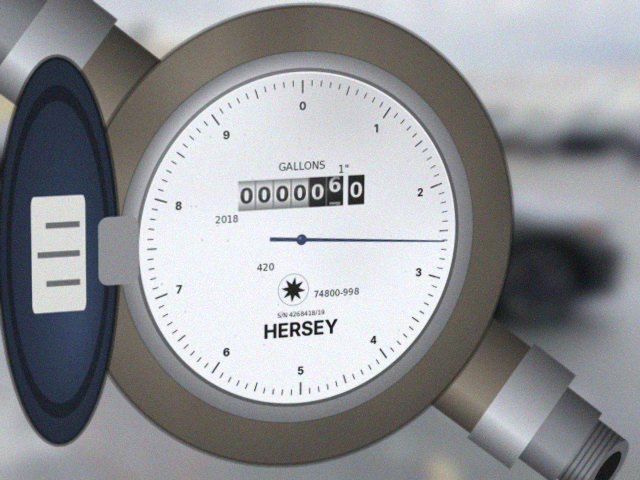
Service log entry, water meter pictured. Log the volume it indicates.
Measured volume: 62.6 gal
